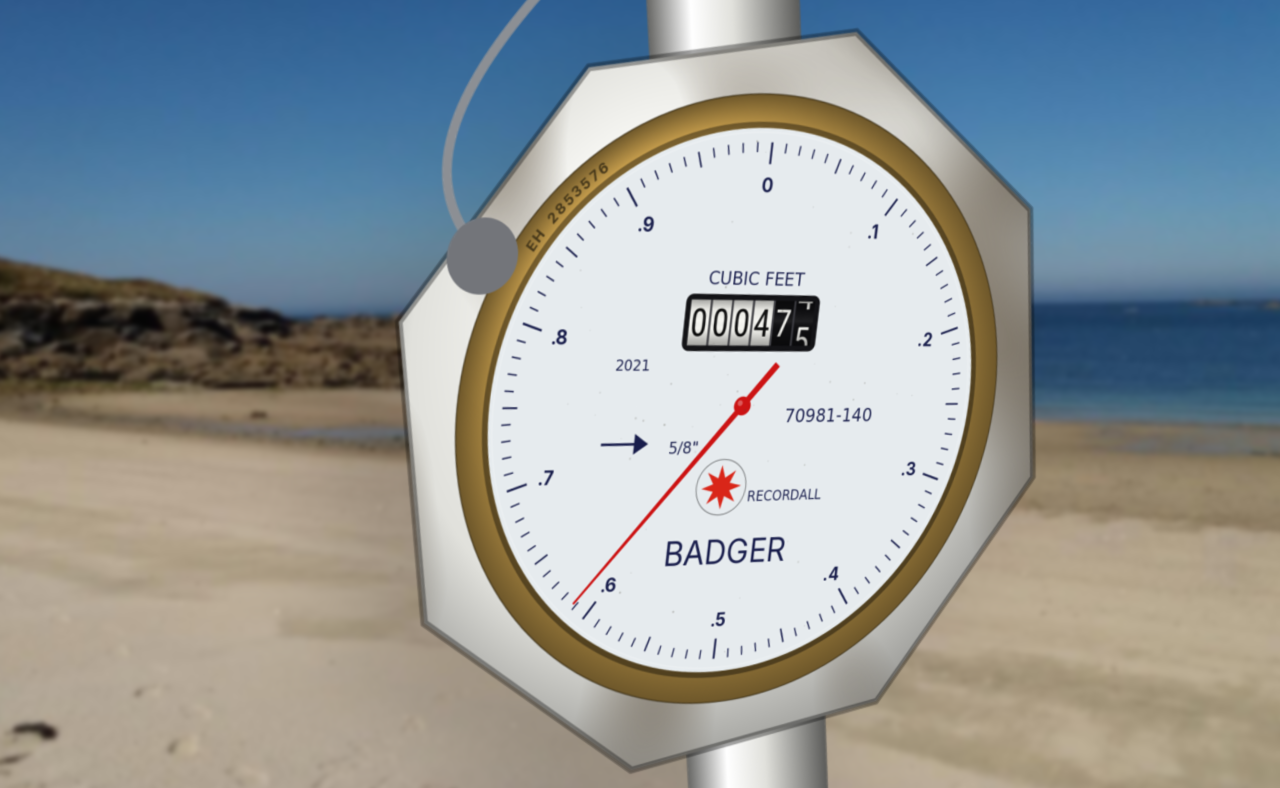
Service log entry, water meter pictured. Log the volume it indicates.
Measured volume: 474.61 ft³
